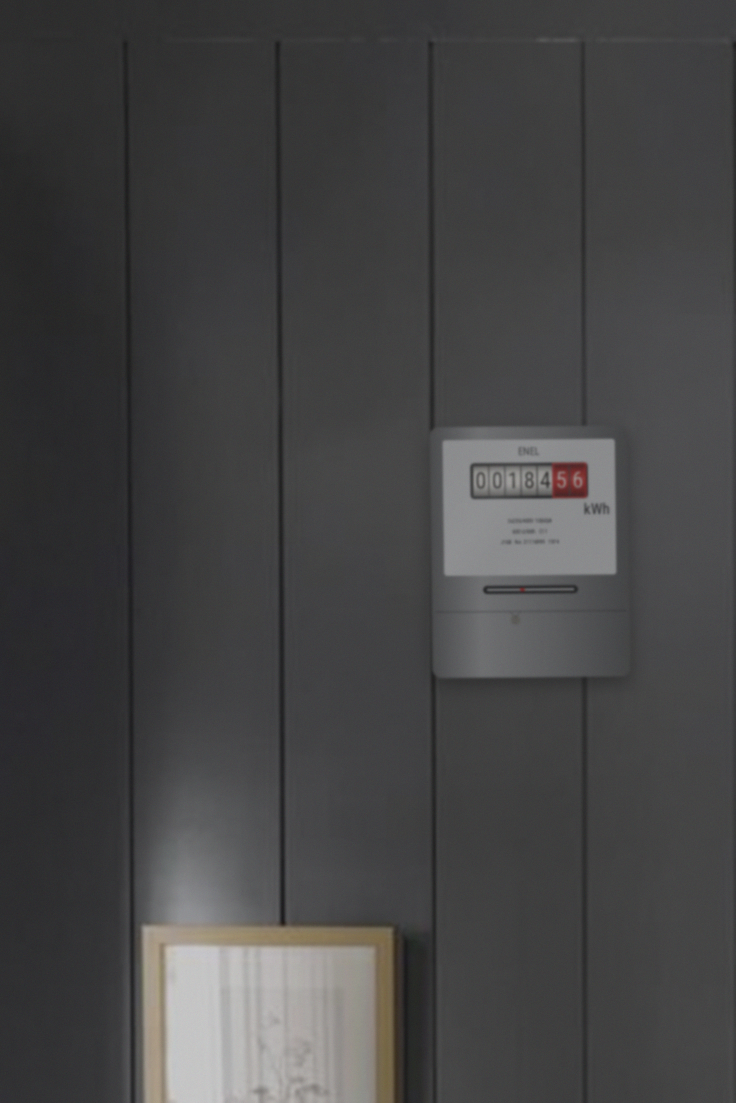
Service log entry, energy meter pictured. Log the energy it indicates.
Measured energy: 184.56 kWh
